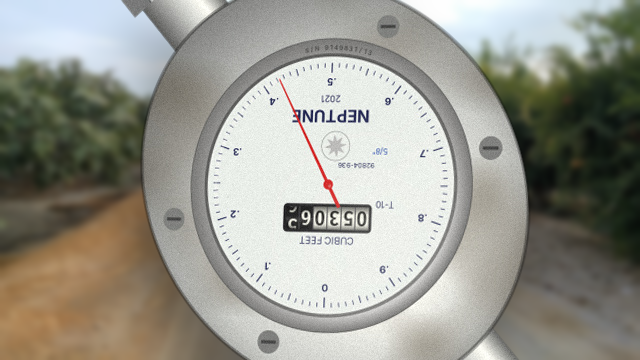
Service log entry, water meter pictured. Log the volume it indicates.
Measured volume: 53065.42 ft³
